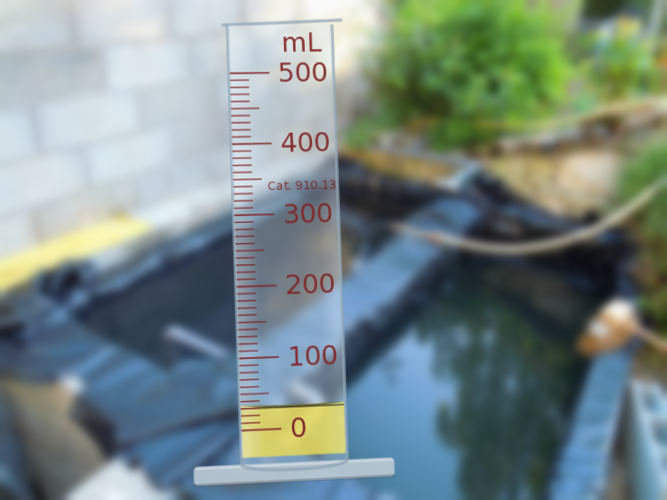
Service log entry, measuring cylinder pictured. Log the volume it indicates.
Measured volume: 30 mL
